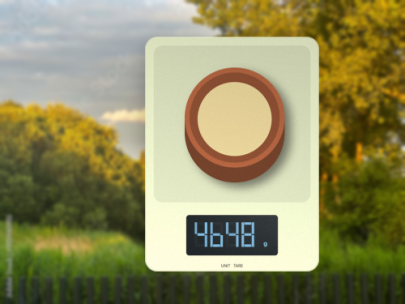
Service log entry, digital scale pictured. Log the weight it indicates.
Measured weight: 4648 g
